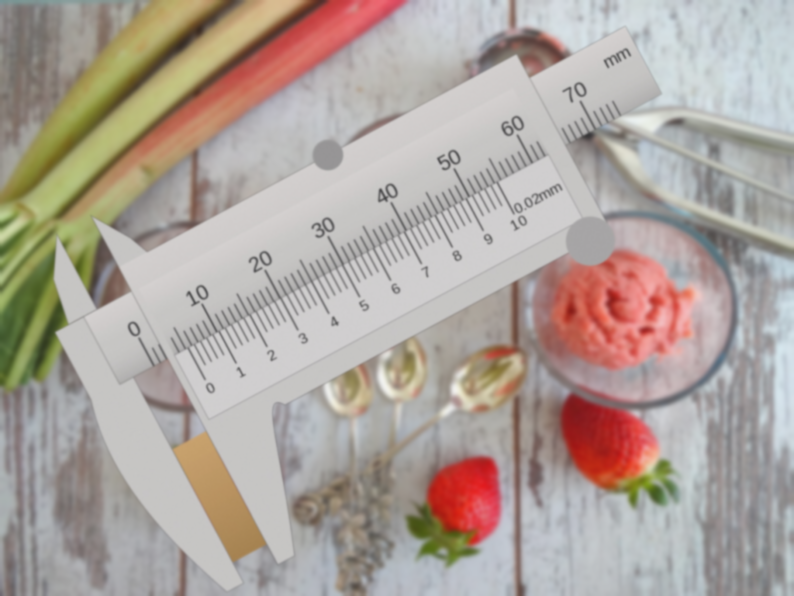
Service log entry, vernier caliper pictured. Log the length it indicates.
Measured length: 5.4 mm
